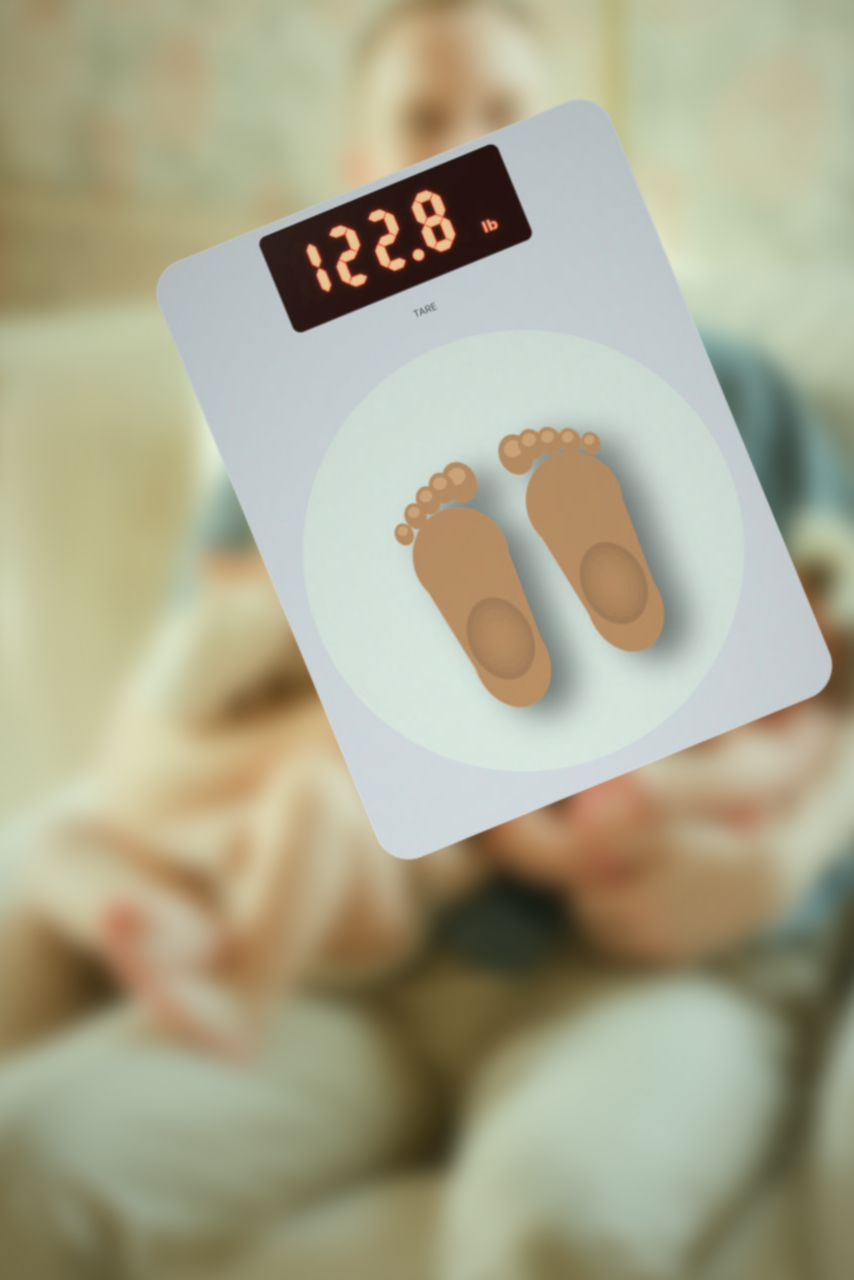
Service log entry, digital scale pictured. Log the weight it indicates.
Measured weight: 122.8 lb
